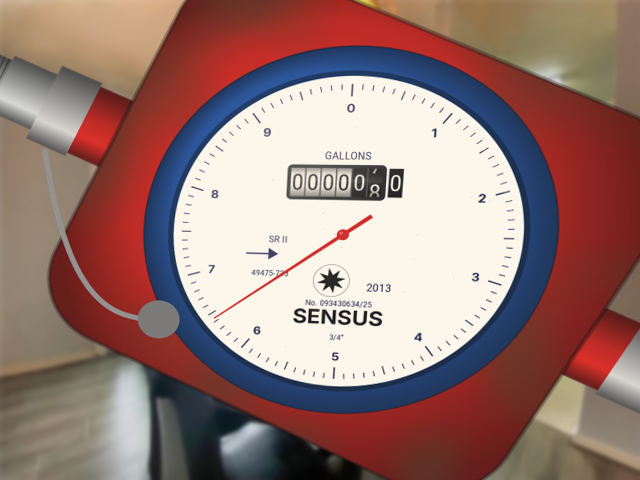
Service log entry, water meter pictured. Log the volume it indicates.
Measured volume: 76.4 gal
